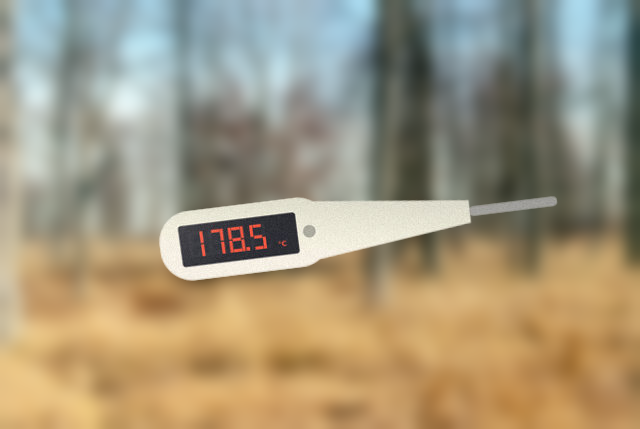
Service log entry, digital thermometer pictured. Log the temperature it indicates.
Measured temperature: 178.5 °C
